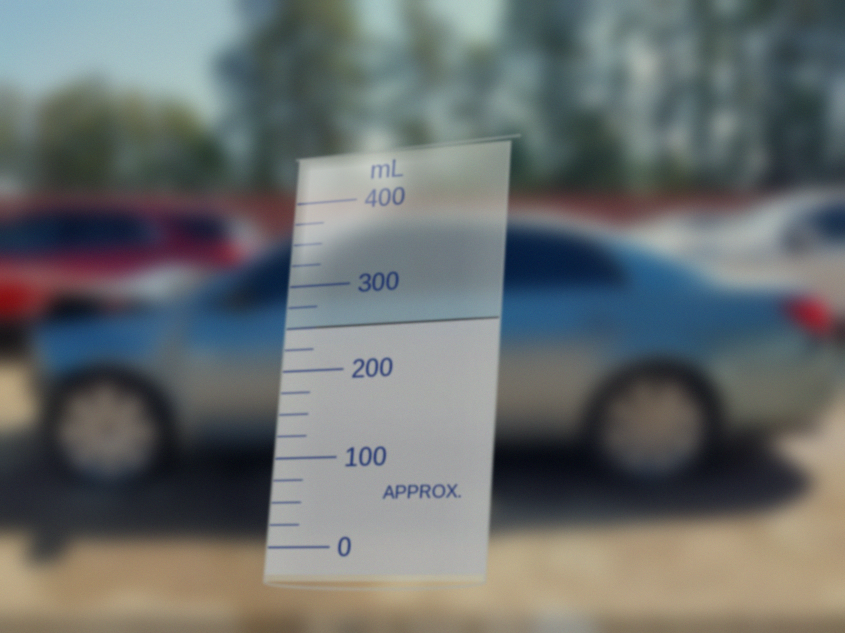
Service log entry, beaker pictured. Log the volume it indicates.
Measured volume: 250 mL
